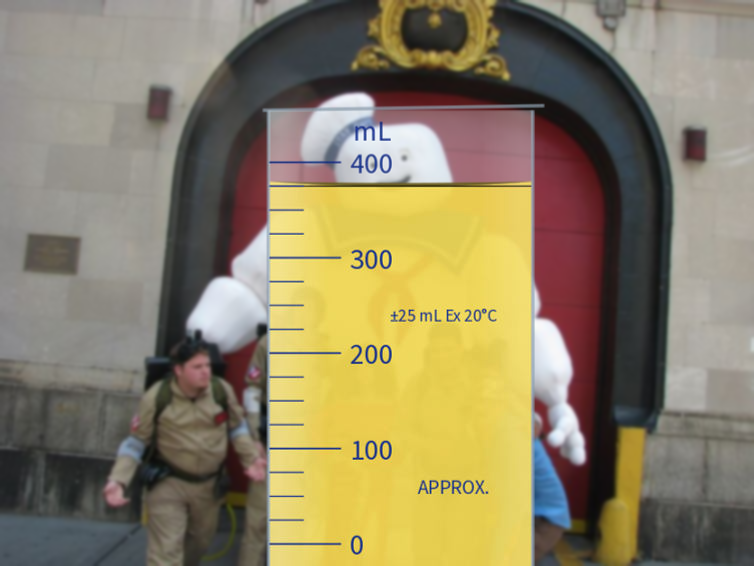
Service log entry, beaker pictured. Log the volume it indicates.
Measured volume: 375 mL
